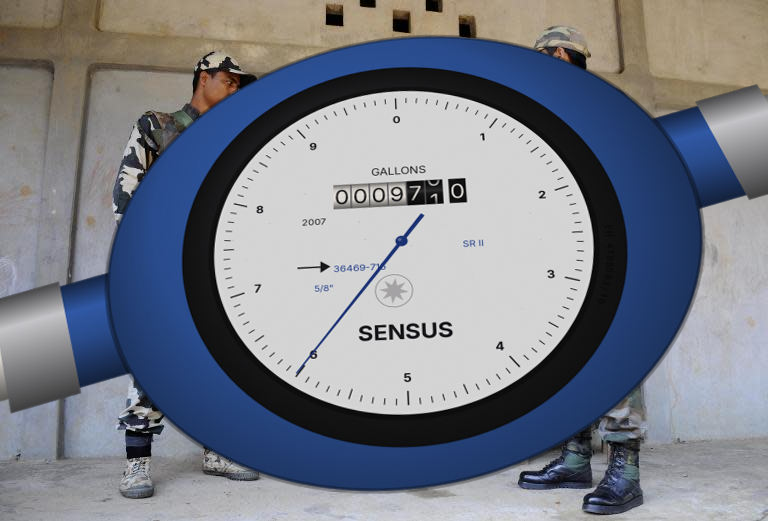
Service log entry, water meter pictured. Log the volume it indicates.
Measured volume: 9706.0 gal
